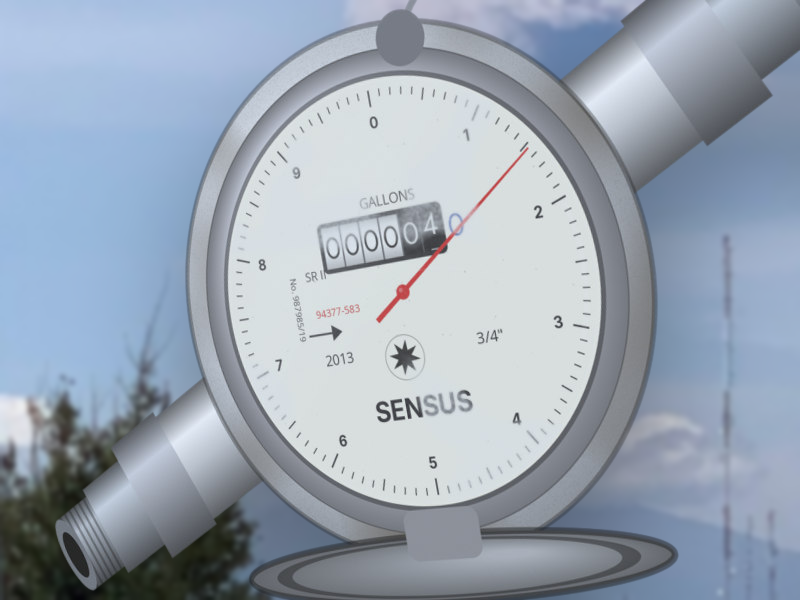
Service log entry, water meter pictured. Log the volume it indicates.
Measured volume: 41.5 gal
